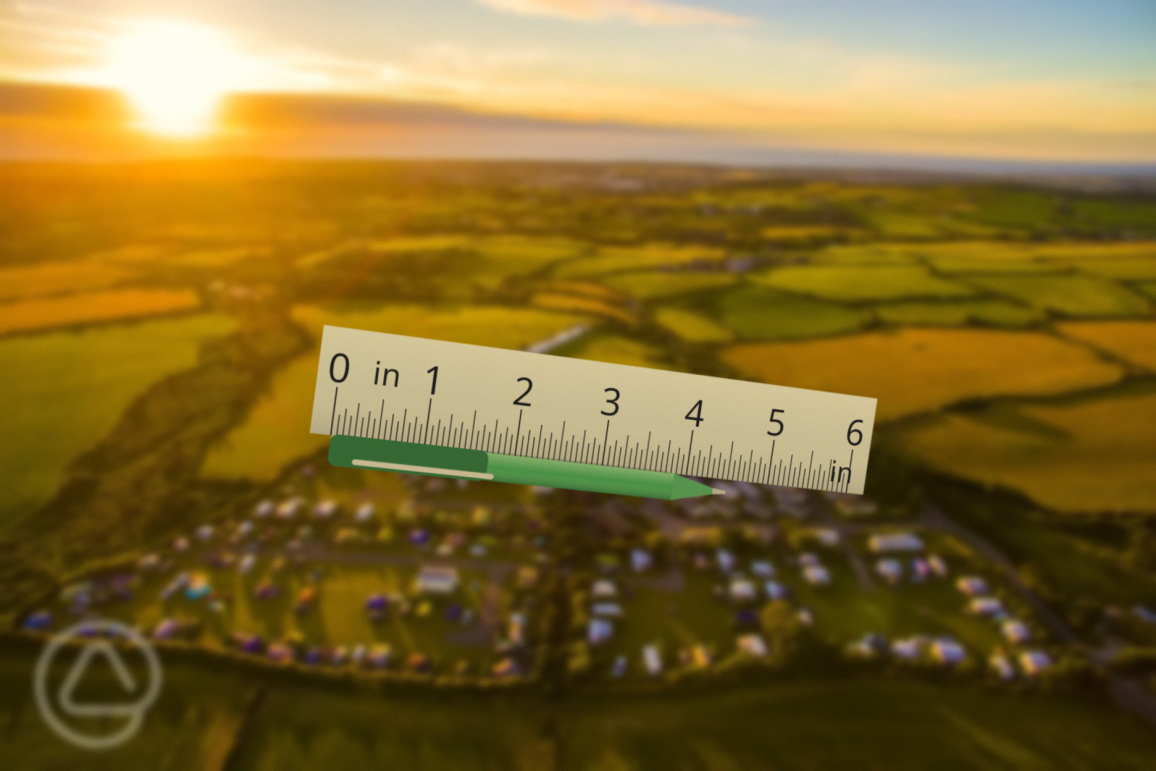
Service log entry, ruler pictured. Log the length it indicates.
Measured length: 4.5 in
